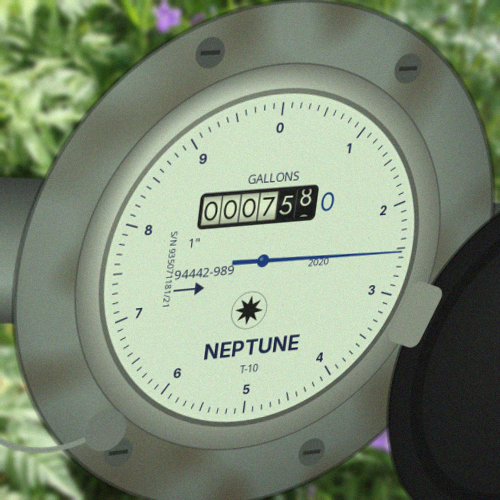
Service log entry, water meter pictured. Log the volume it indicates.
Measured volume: 7582.5 gal
